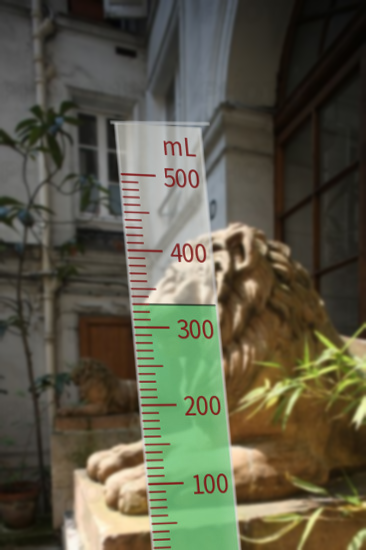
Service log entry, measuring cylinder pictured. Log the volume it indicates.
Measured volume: 330 mL
